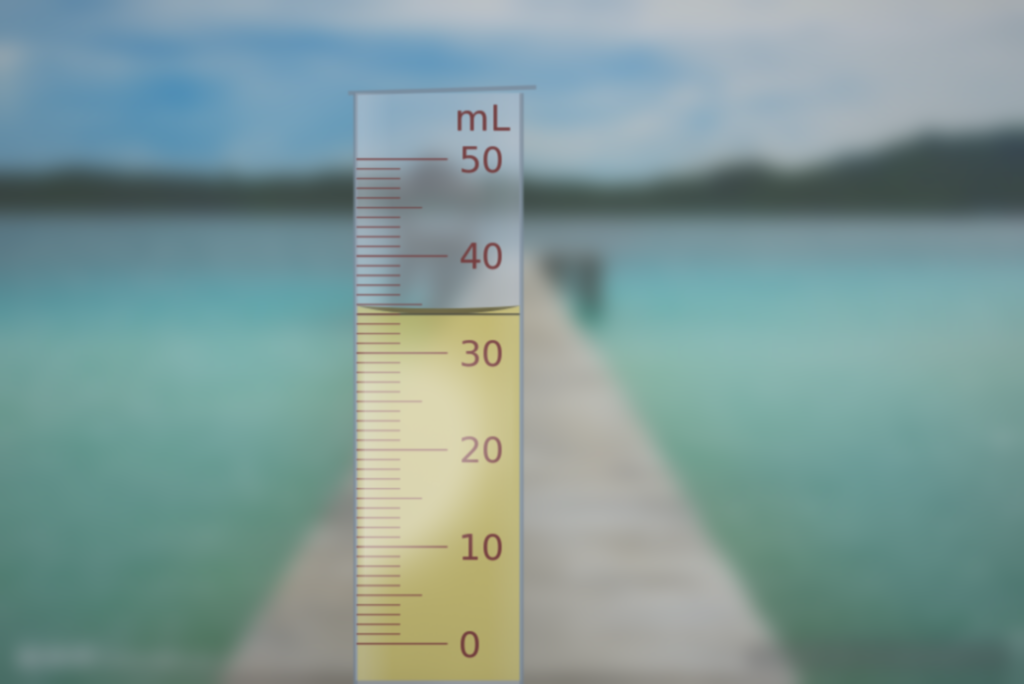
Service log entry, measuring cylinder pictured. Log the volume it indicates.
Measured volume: 34 mL
